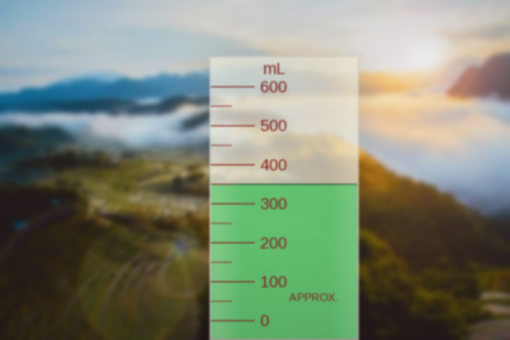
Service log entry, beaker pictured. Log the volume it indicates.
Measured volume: 350 mL
